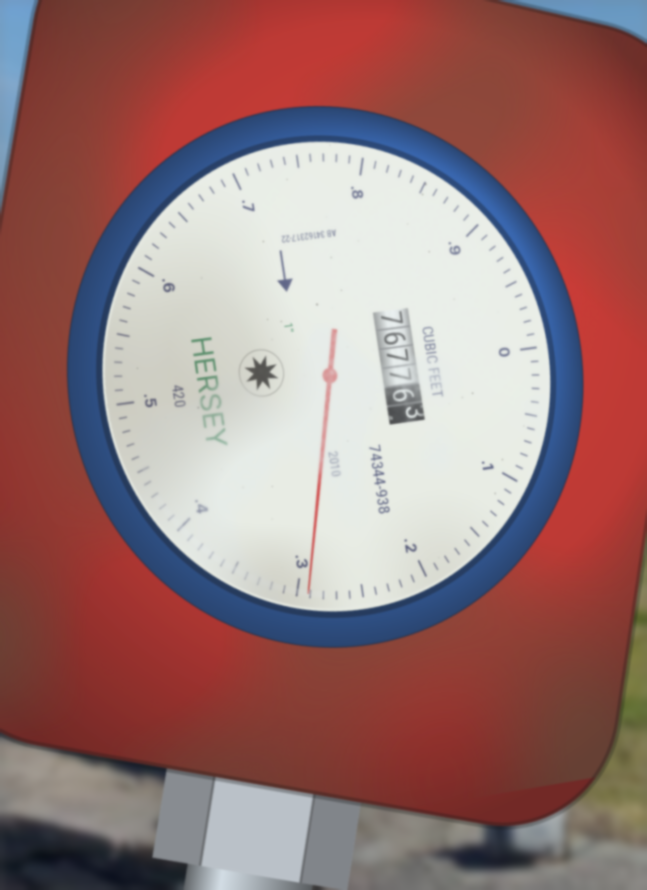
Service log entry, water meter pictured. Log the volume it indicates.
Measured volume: 767763.29 ft³
